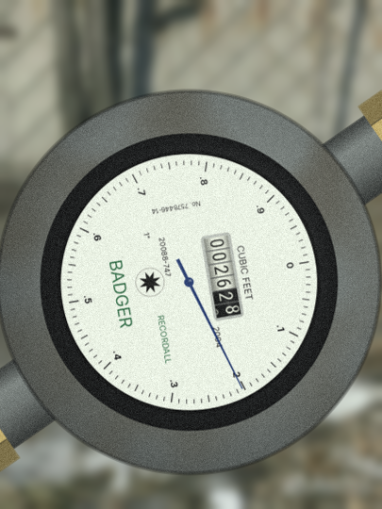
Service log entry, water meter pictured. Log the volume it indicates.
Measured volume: 2628.20 ft³
